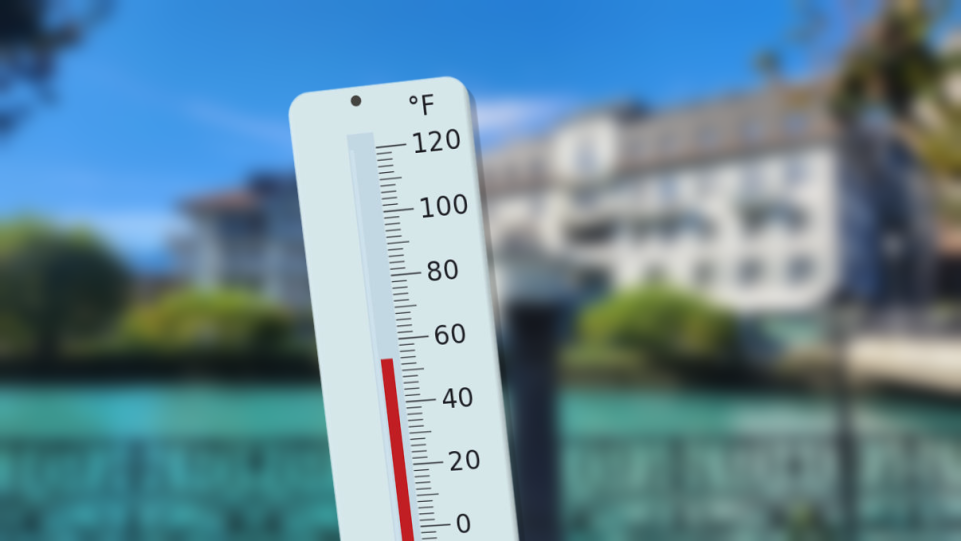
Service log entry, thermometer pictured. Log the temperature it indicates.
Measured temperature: 54 °F
